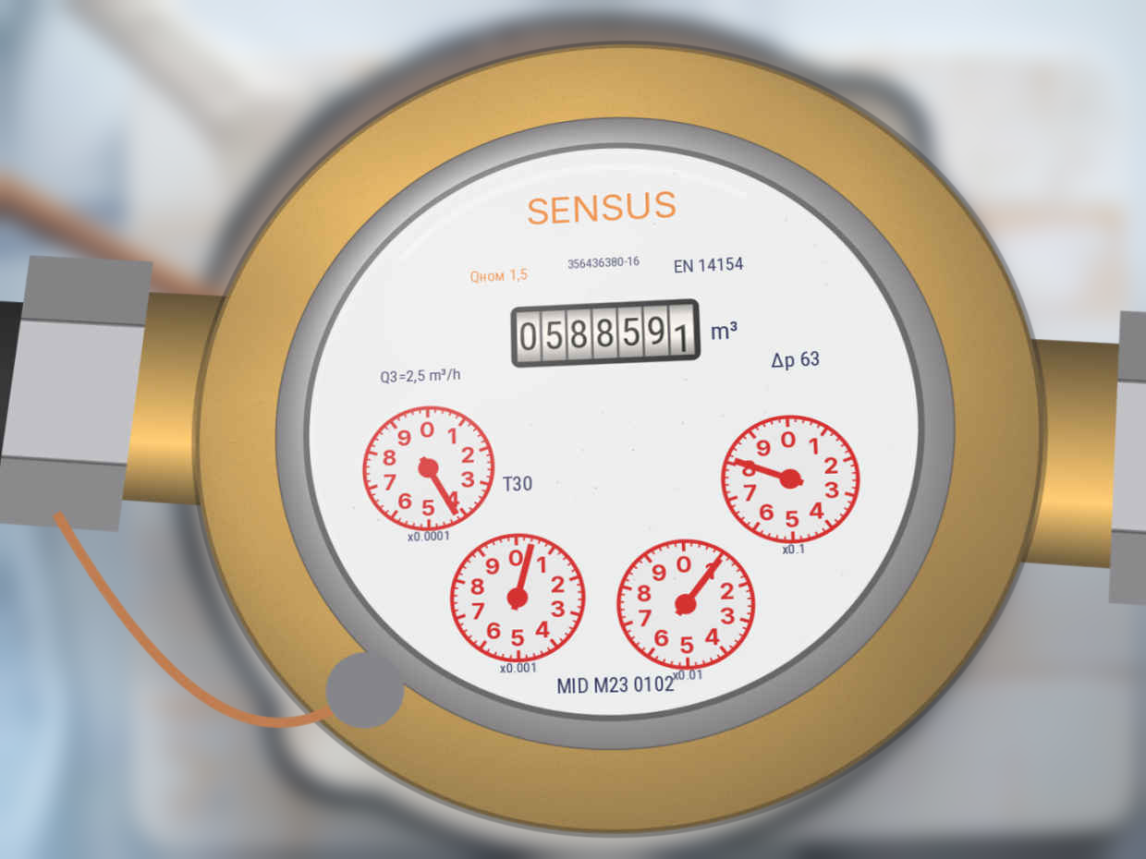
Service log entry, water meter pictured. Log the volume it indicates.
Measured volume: 588590.8104 m³
